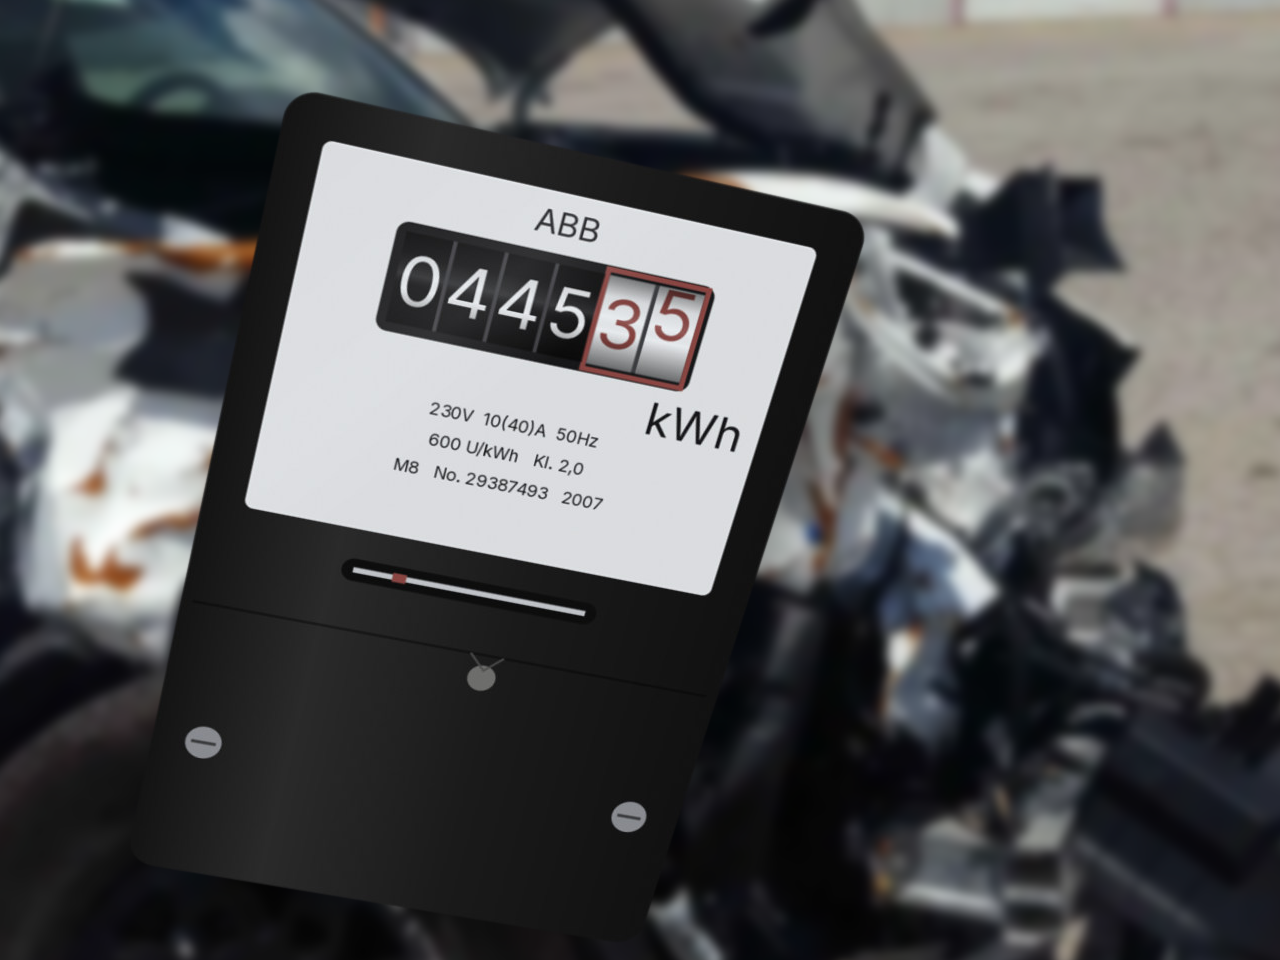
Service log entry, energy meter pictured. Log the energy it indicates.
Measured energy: 445.35 kWh
